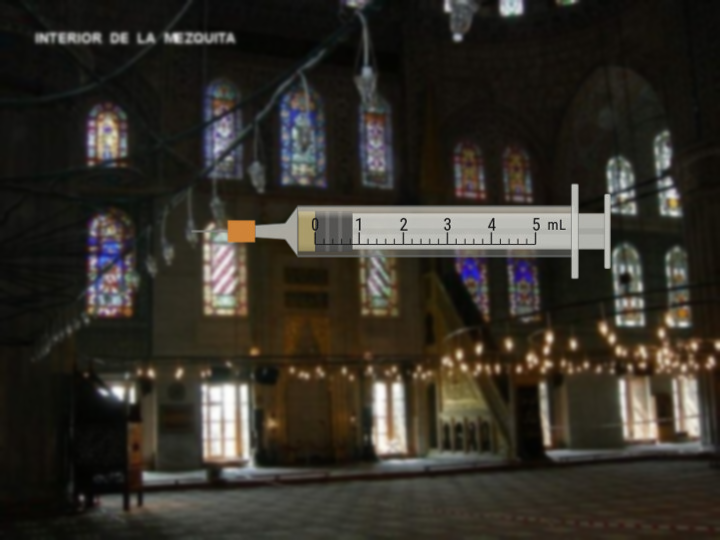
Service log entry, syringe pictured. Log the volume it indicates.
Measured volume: 0 mL
